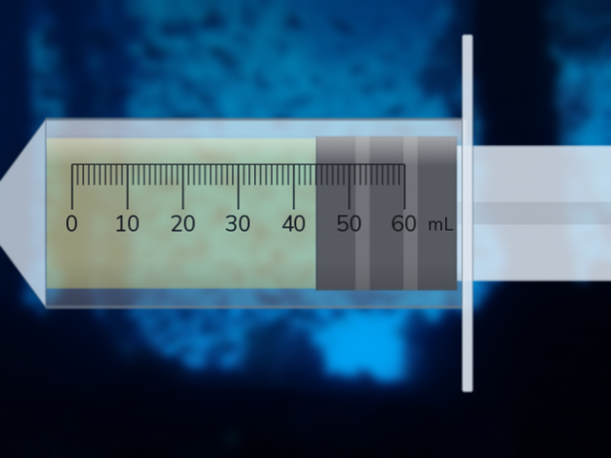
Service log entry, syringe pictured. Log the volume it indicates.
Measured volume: 44 mL
